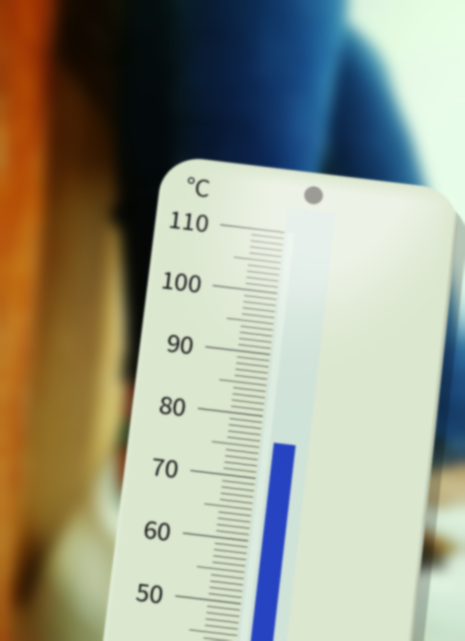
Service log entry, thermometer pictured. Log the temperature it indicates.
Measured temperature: 76 °C
